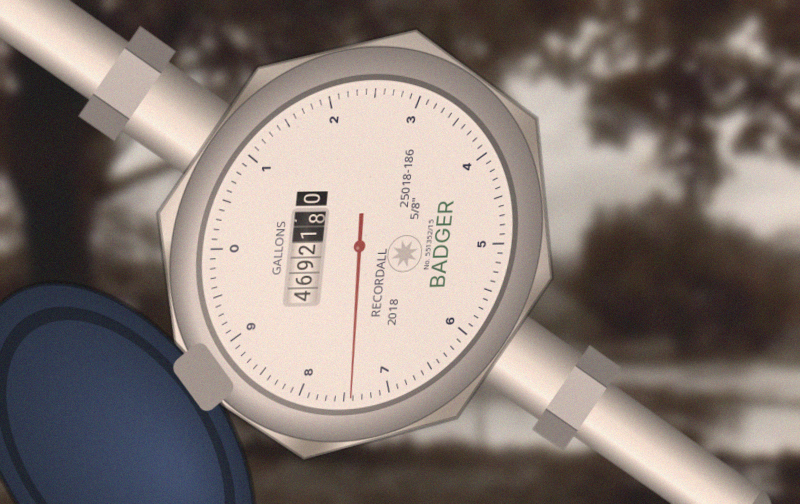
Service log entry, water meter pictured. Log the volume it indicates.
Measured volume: 4692177.4 gal
